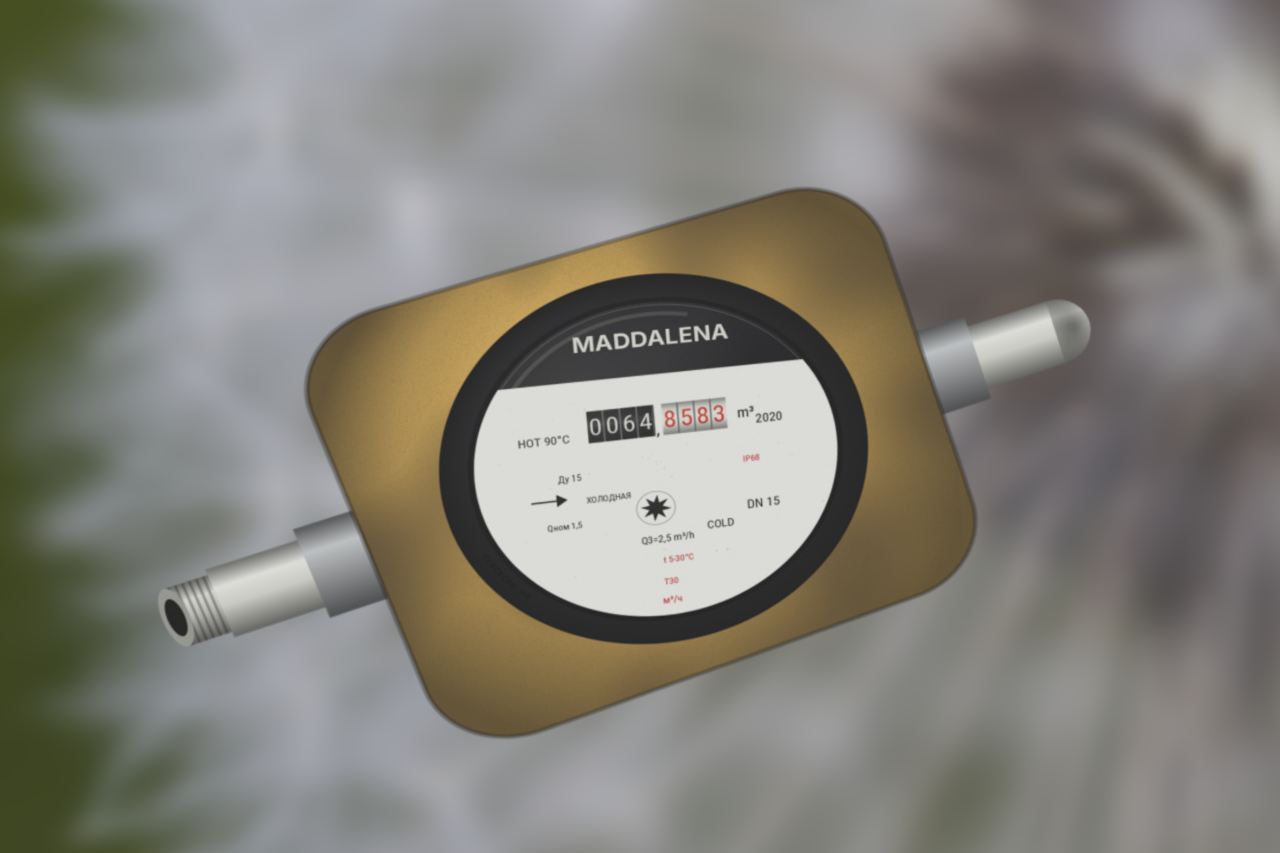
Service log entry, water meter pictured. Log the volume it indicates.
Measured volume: 64.8583 m³
